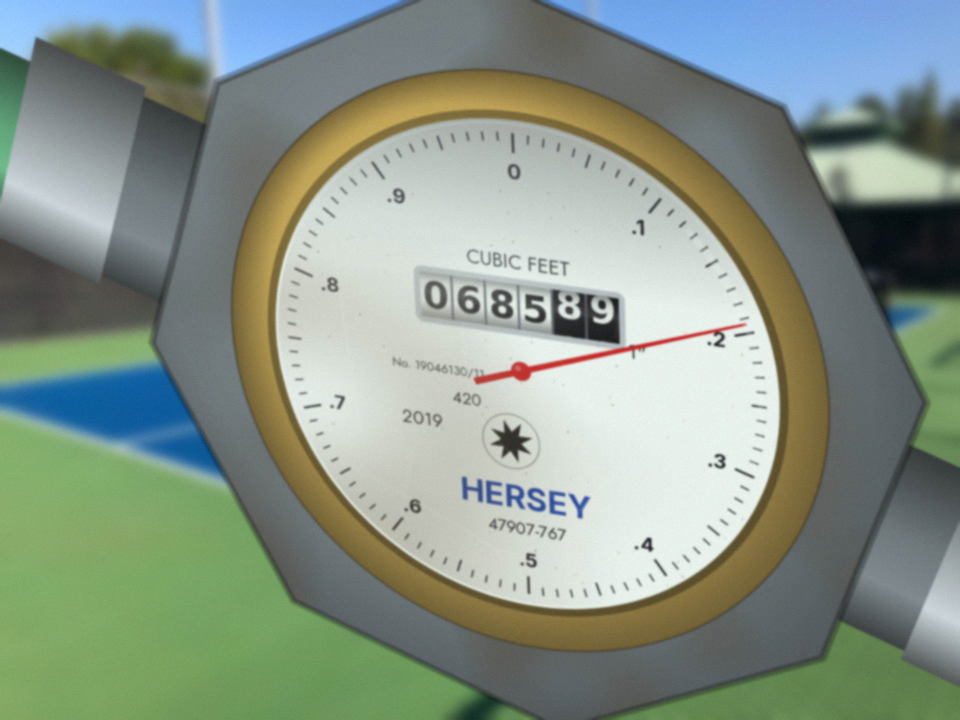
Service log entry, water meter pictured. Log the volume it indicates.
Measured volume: 68589.19 ft³
